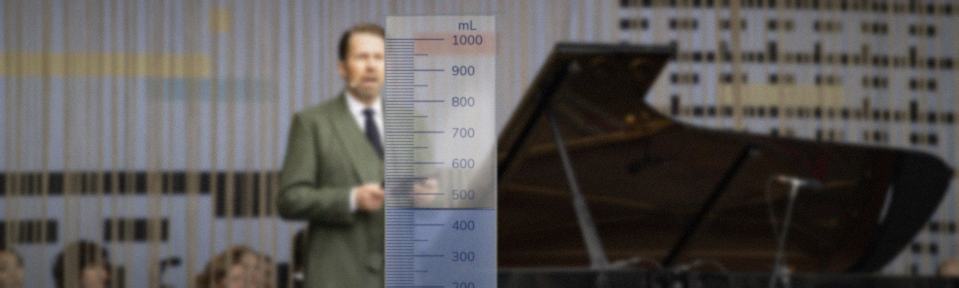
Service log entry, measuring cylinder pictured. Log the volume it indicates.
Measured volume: 450 mL
